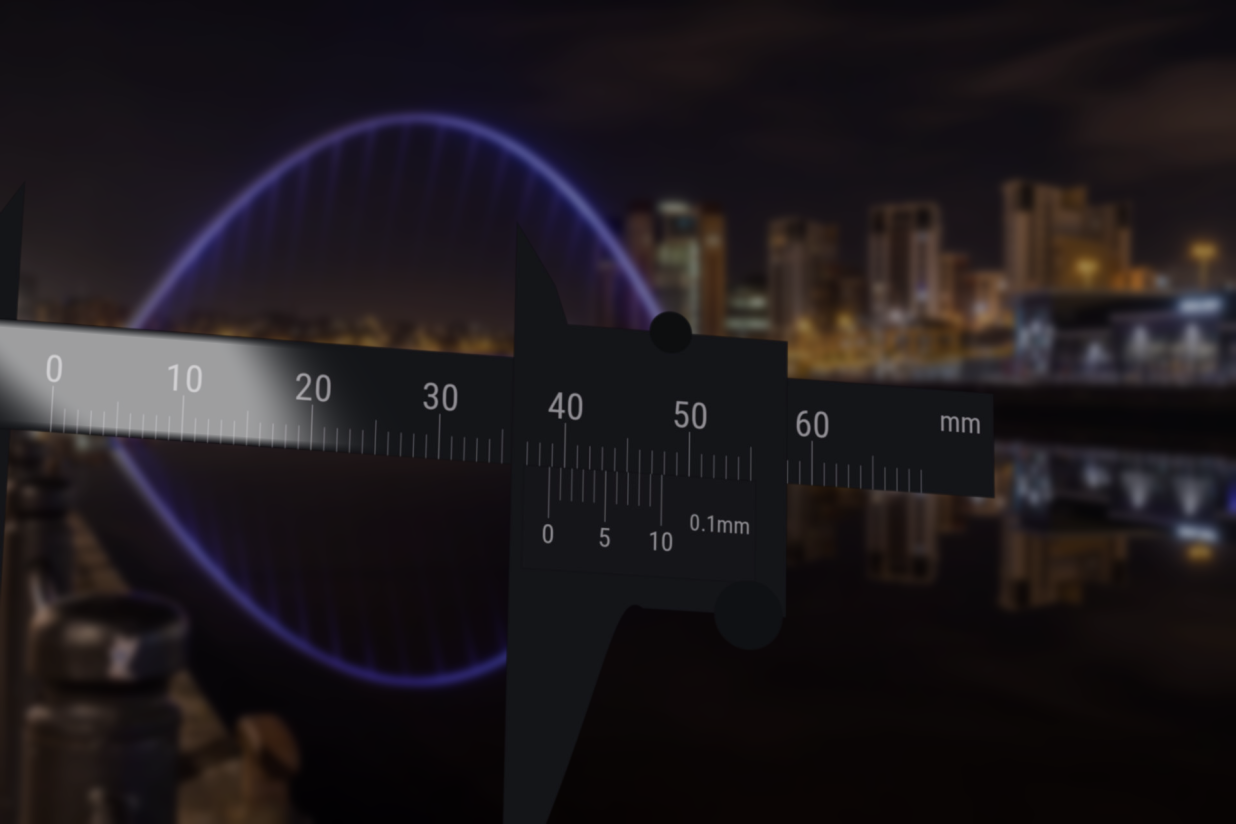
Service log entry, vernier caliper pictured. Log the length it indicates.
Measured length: 38.8 mm
